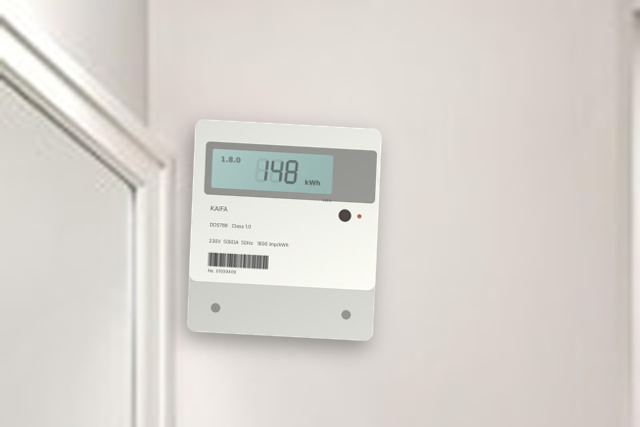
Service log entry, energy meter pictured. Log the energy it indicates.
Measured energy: 148 kWh
